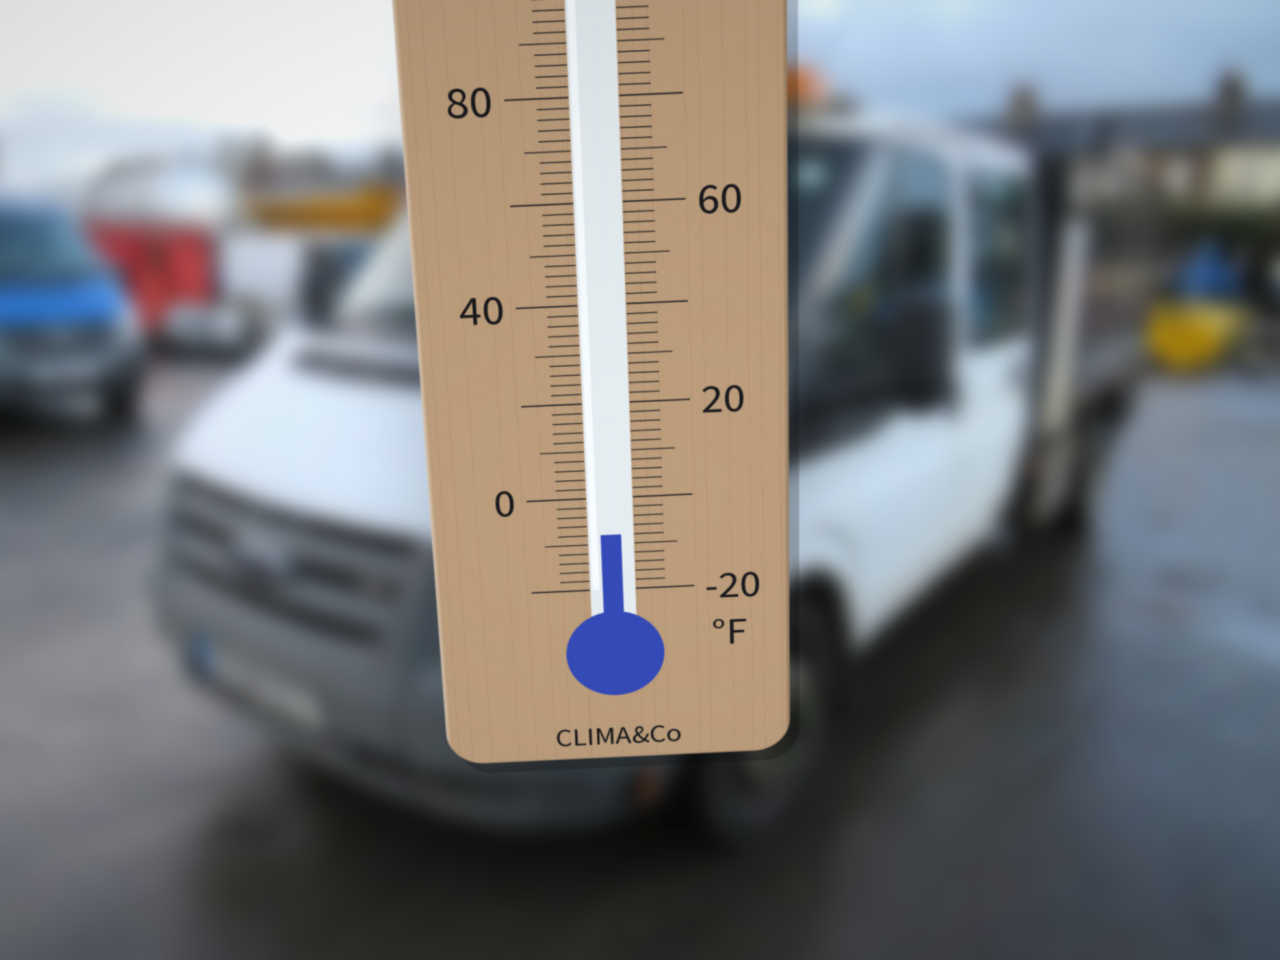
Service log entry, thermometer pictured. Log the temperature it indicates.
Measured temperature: -8 °F
